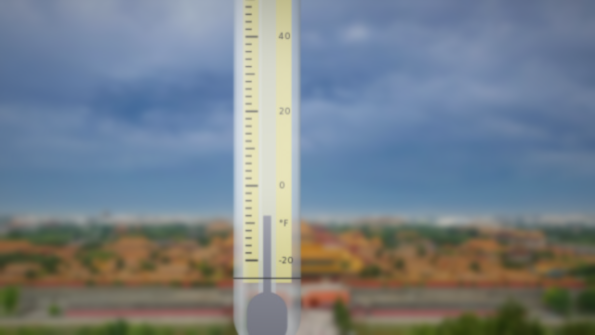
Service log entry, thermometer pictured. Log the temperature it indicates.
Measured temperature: -8 °F
